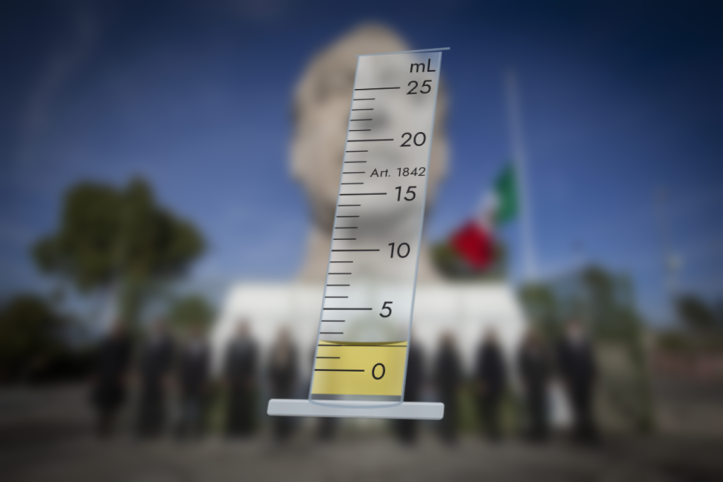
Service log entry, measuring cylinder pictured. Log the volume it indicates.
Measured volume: 2 mL
